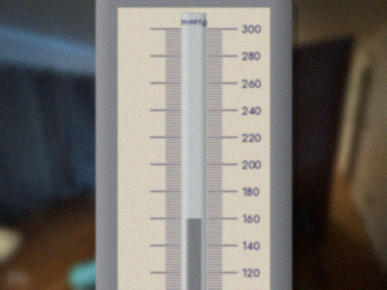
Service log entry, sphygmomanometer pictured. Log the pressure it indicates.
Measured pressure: 160 mmHg
